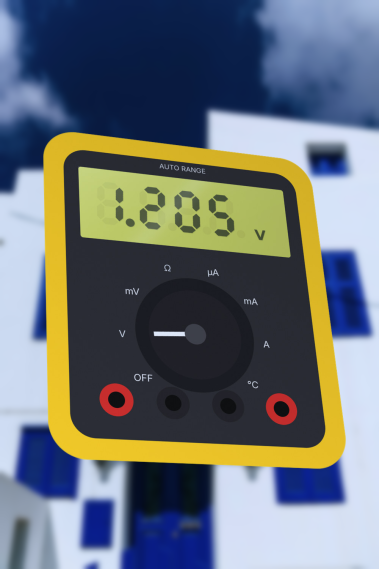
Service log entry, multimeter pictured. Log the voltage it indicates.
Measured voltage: 1.205 V
